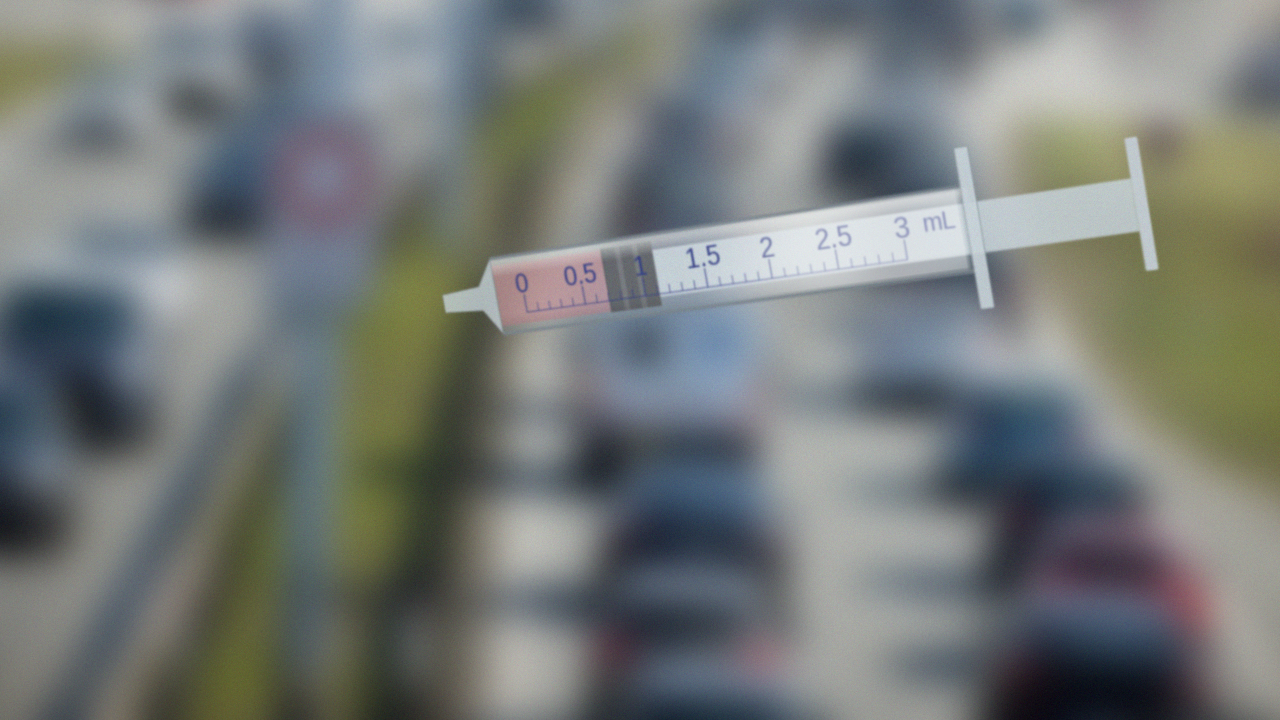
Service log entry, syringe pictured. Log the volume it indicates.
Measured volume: 0.7 mL
